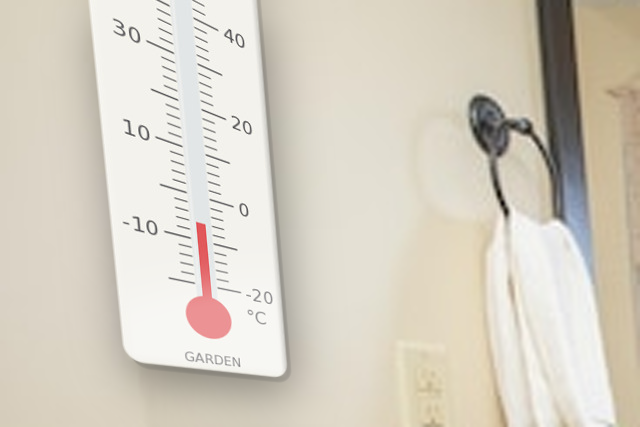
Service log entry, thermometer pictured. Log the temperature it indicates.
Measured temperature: -6 °C
